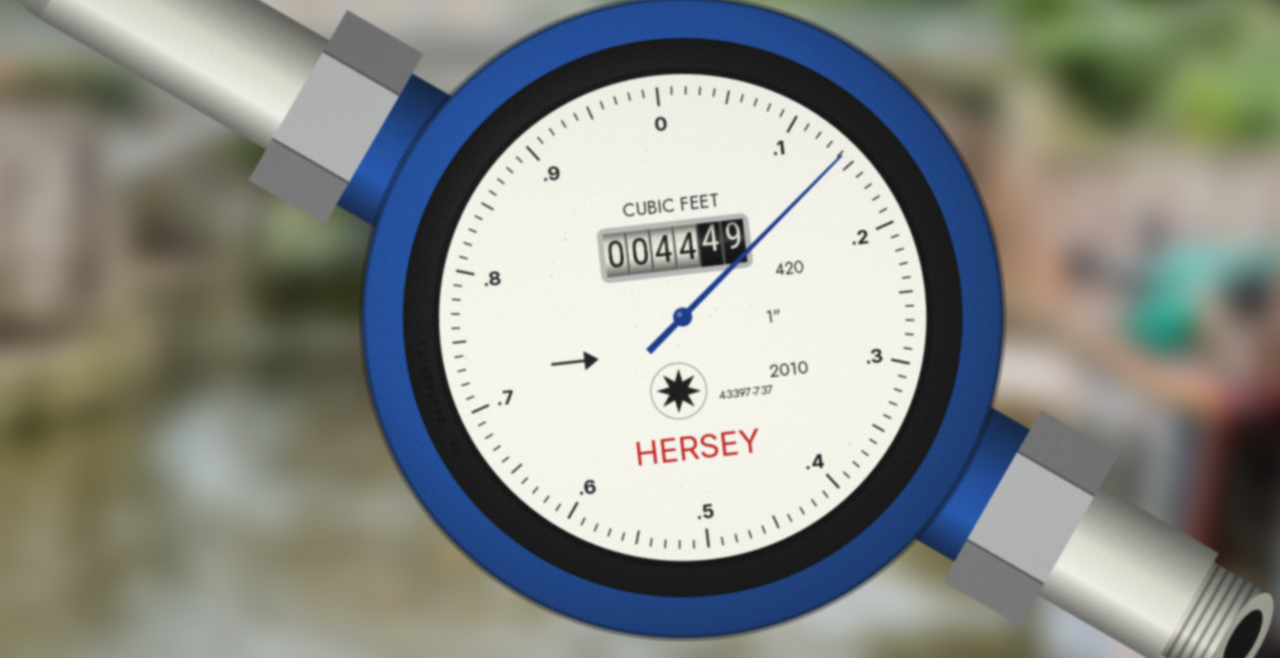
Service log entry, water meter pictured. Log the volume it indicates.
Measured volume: 4449.14 ft³
